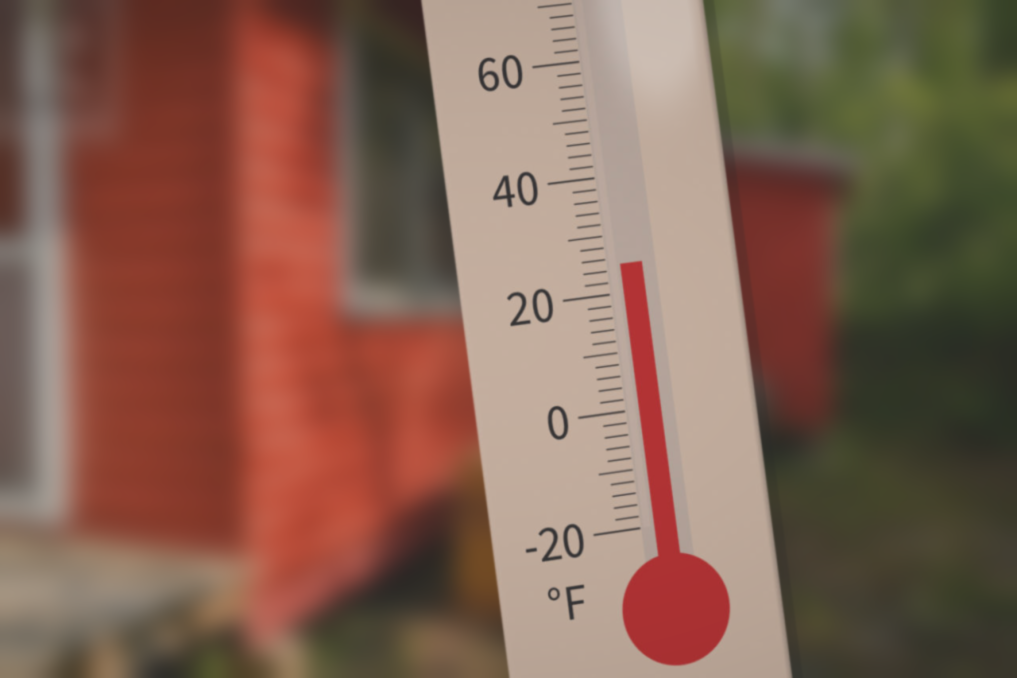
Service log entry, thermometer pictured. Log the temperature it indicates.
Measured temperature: 25 °F
